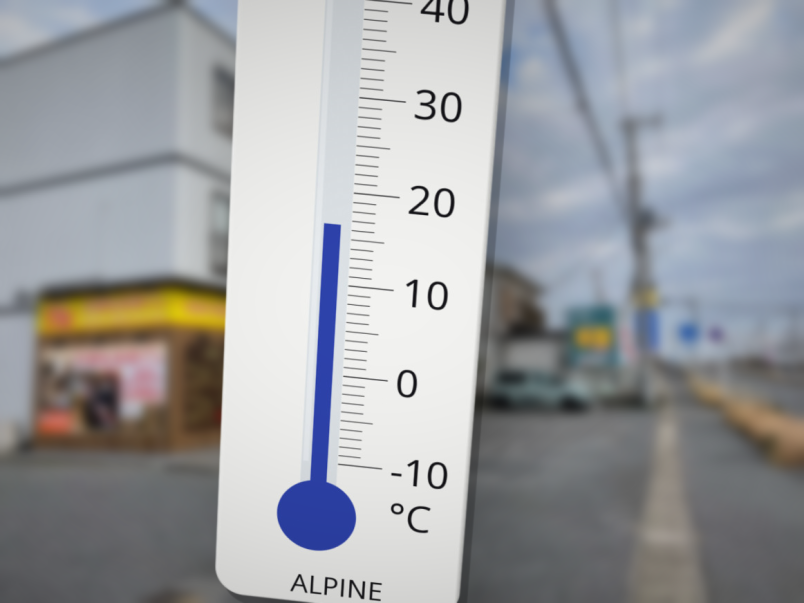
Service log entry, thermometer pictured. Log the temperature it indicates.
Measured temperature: 16.5 °C
